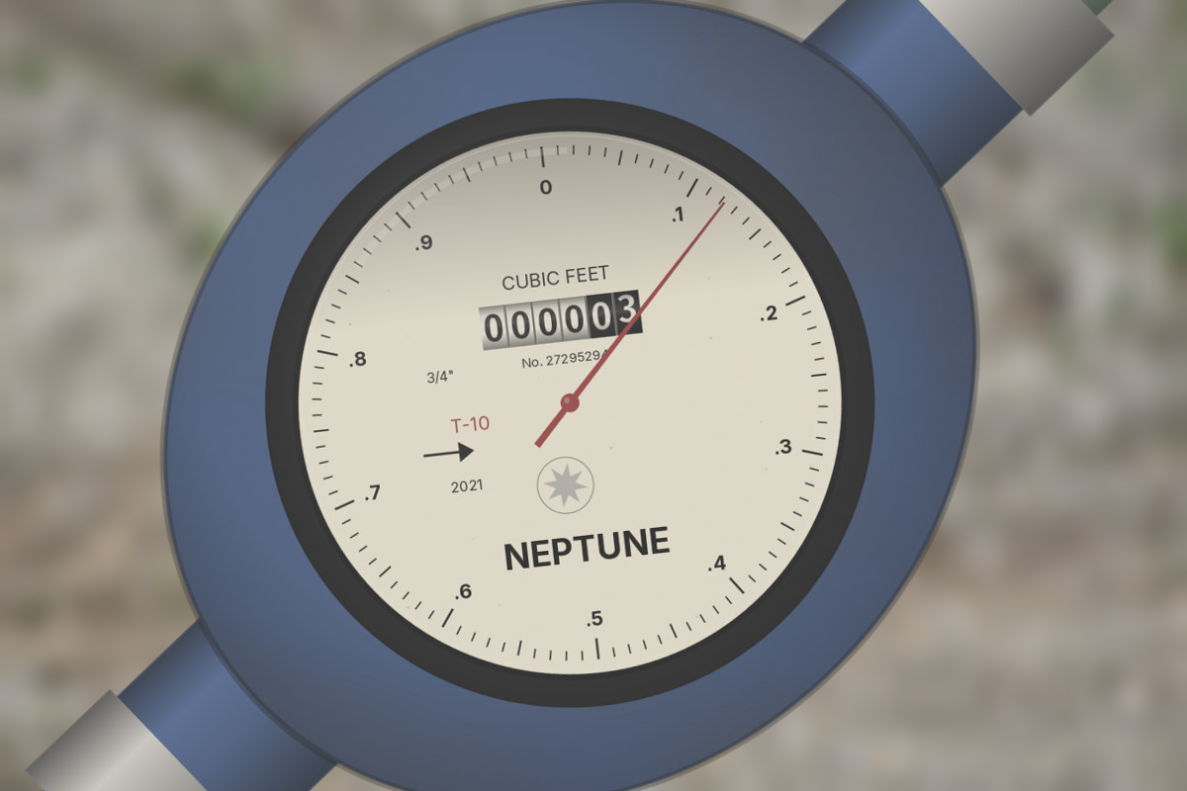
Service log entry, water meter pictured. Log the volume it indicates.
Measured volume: 3.12 ft³
